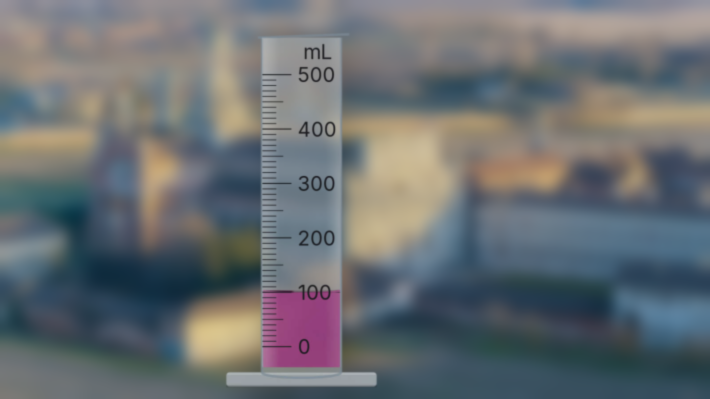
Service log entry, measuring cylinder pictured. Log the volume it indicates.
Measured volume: 100 mL
